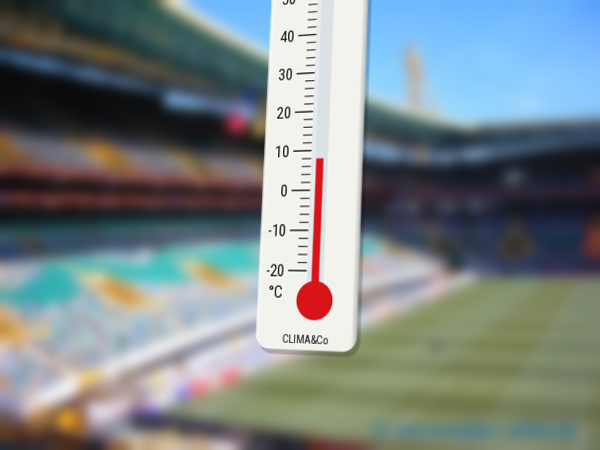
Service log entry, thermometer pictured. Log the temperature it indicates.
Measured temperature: 8 °C
